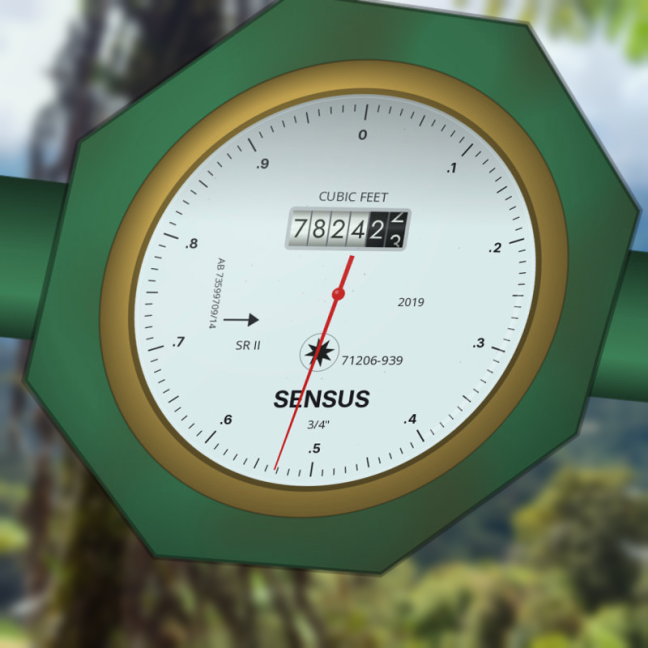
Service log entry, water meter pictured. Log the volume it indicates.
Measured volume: 782422.53 ft³
